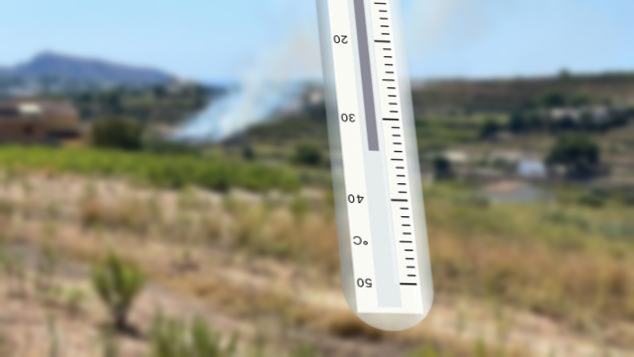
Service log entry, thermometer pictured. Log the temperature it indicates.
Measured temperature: 34 °C
